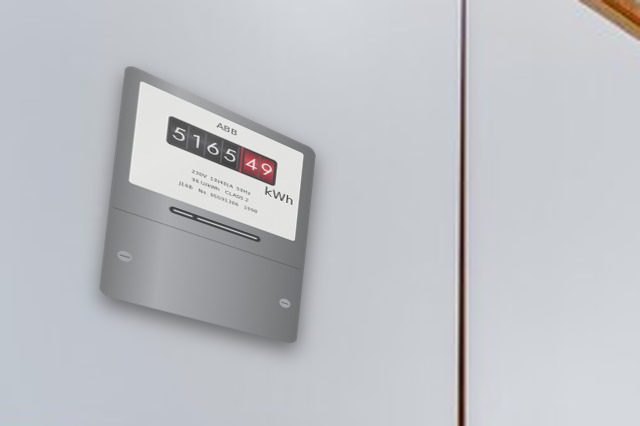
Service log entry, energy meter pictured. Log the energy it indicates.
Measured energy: 5165.49 kWh
